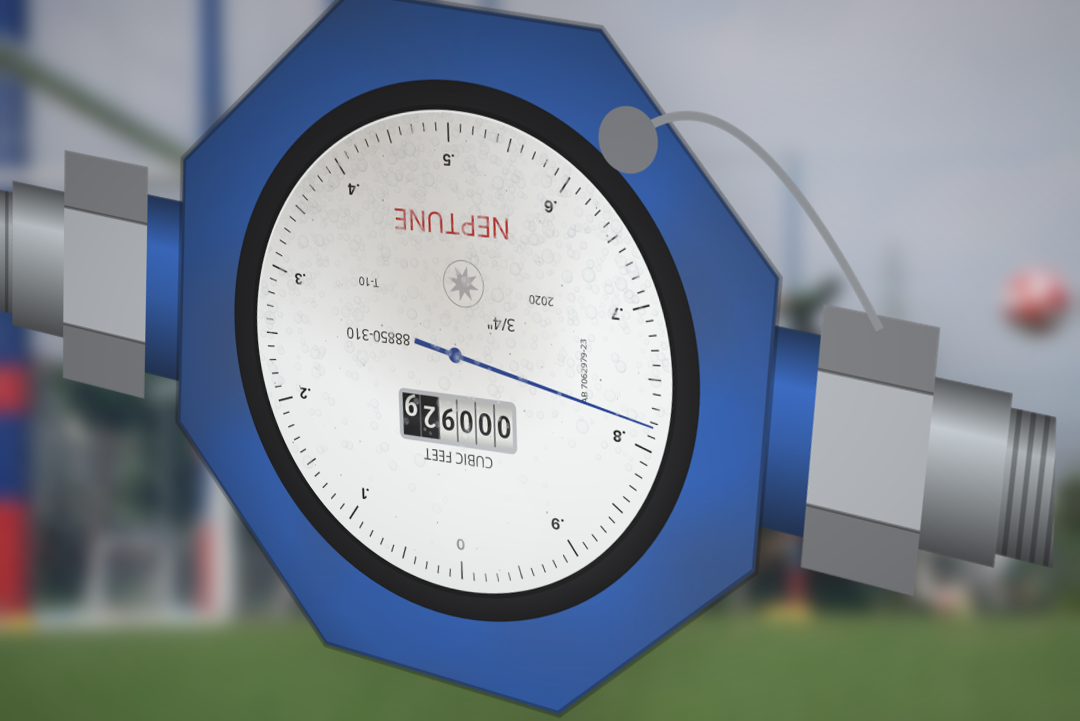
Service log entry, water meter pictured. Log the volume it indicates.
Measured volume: 928.78 ft³
